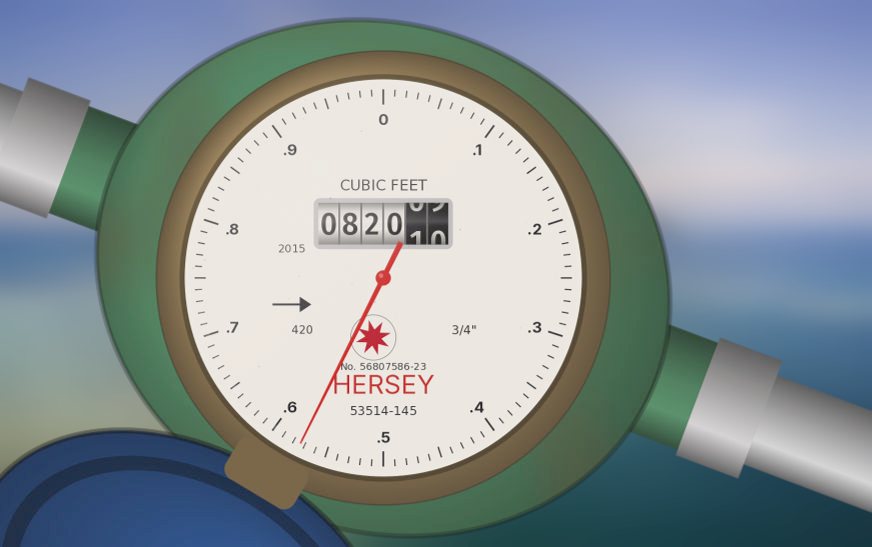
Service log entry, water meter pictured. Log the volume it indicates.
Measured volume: 82009.57 ft³
